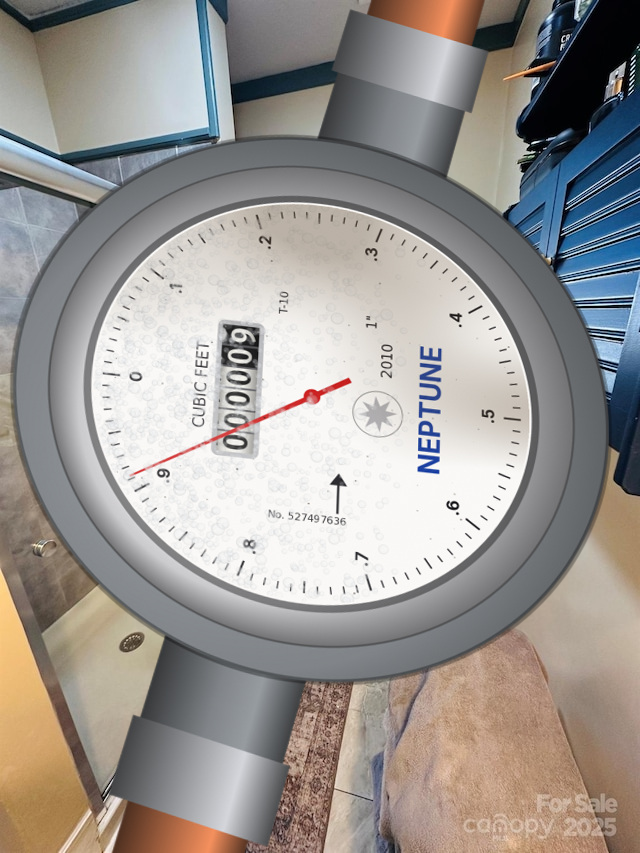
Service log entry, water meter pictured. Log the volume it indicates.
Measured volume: 8.91 ft³
